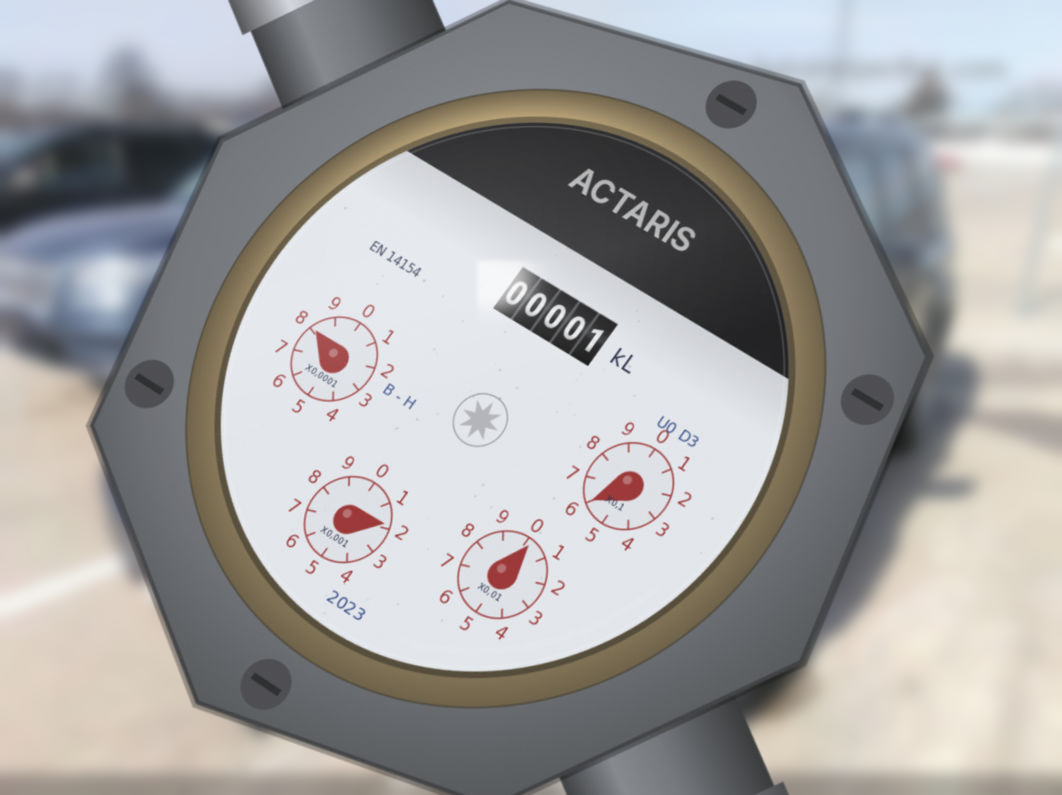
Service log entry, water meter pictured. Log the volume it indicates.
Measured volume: 1.6018 kL
